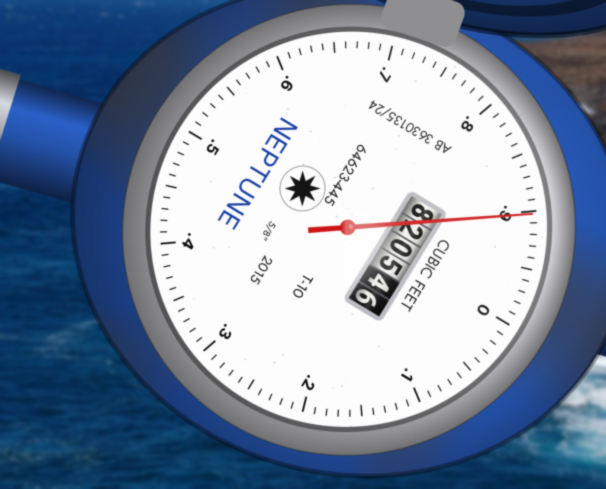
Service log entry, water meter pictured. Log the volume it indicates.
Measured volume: 820545.90 ft³
